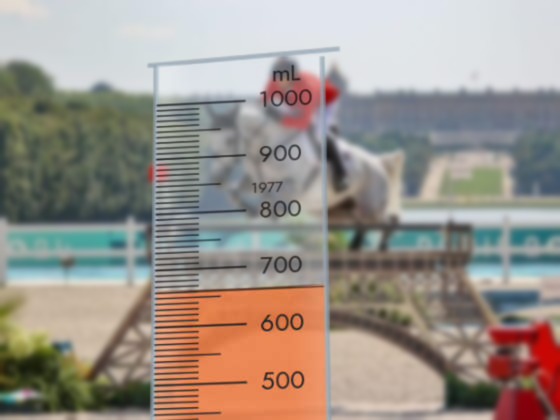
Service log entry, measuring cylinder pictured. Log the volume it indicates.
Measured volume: 660 mL
